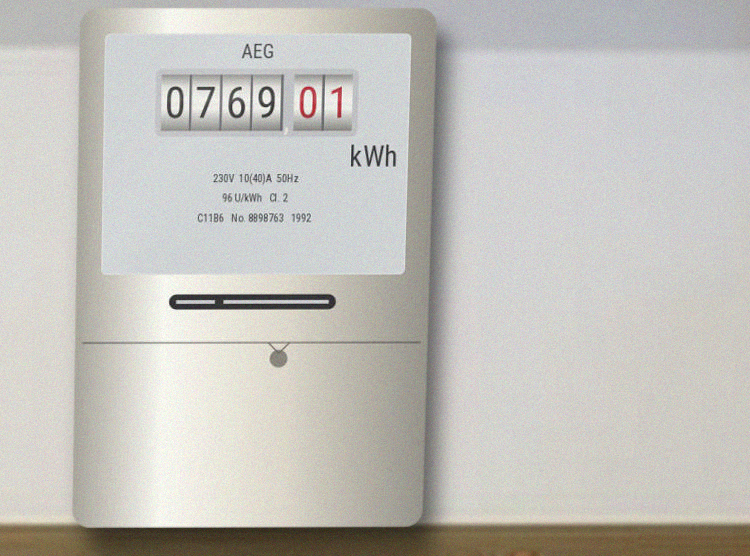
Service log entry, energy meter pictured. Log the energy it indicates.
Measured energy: 769.01 kWh
